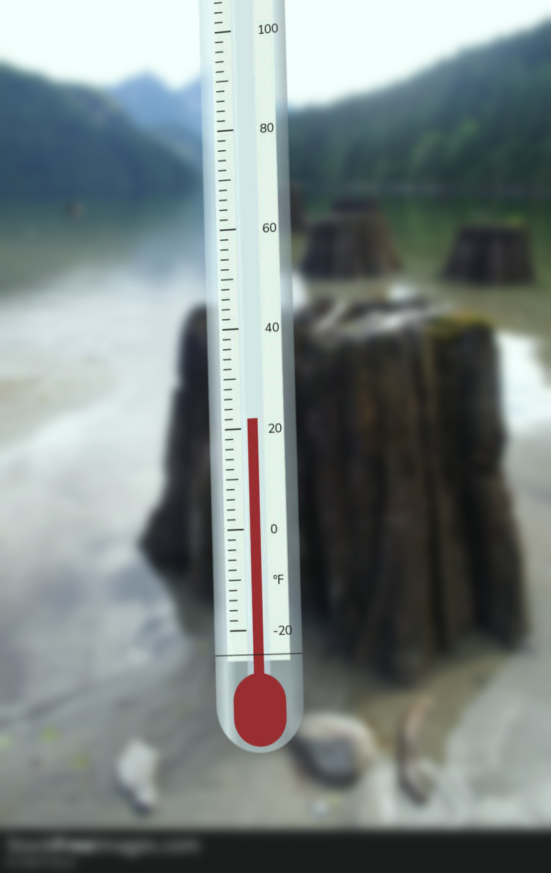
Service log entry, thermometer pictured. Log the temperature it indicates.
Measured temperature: 22 °F
